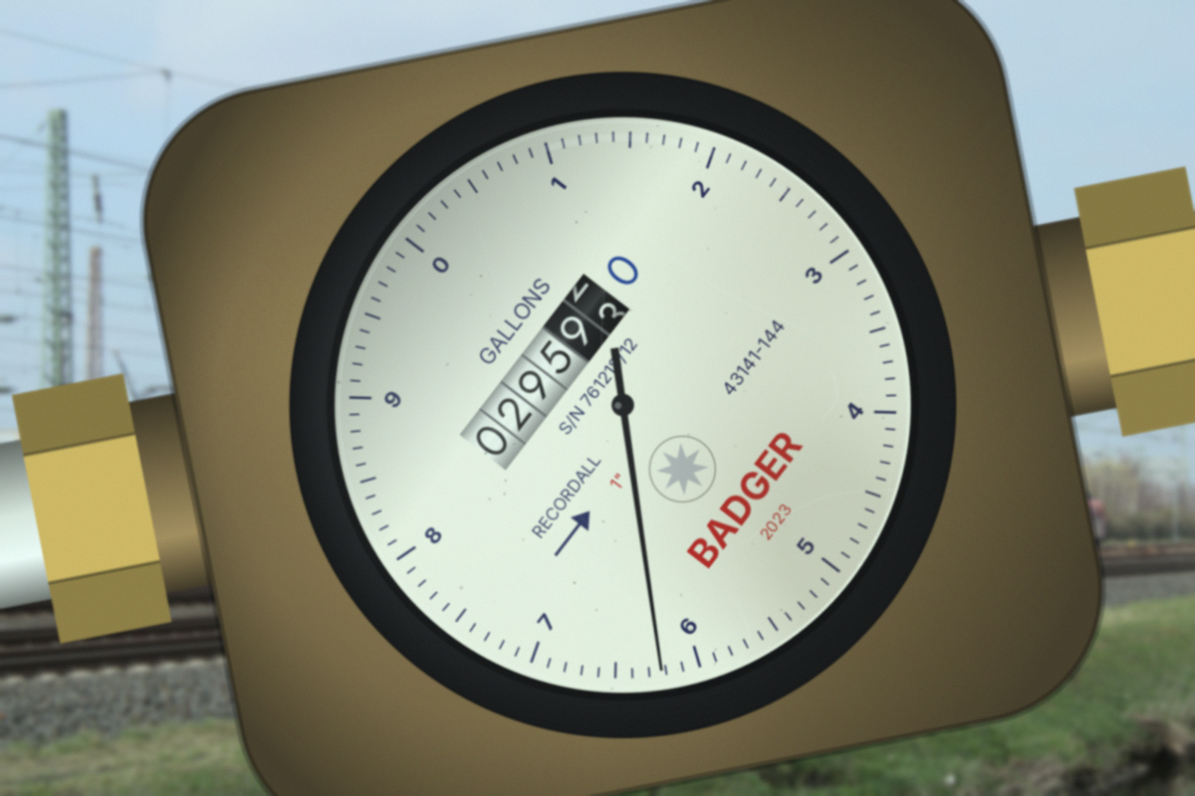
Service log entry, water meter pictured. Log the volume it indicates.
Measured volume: 295926.2 gal
